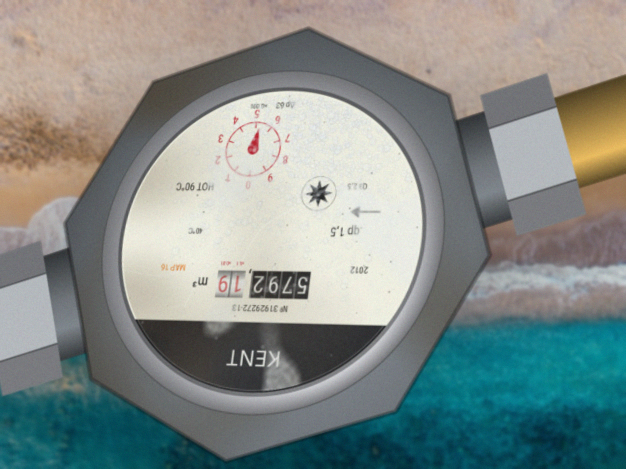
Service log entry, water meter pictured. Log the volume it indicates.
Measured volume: 5792.195 m³
